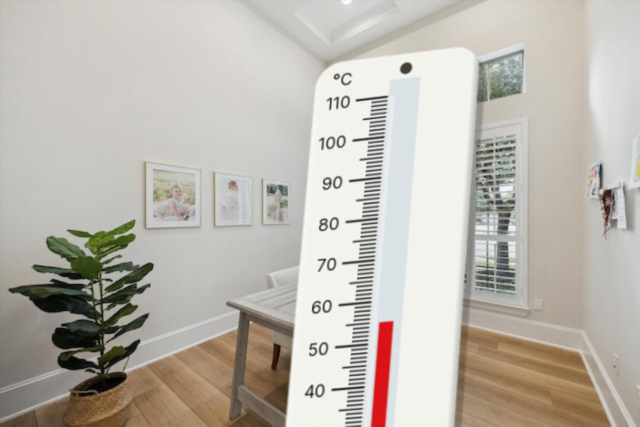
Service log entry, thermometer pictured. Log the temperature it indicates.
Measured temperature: 55 °C
